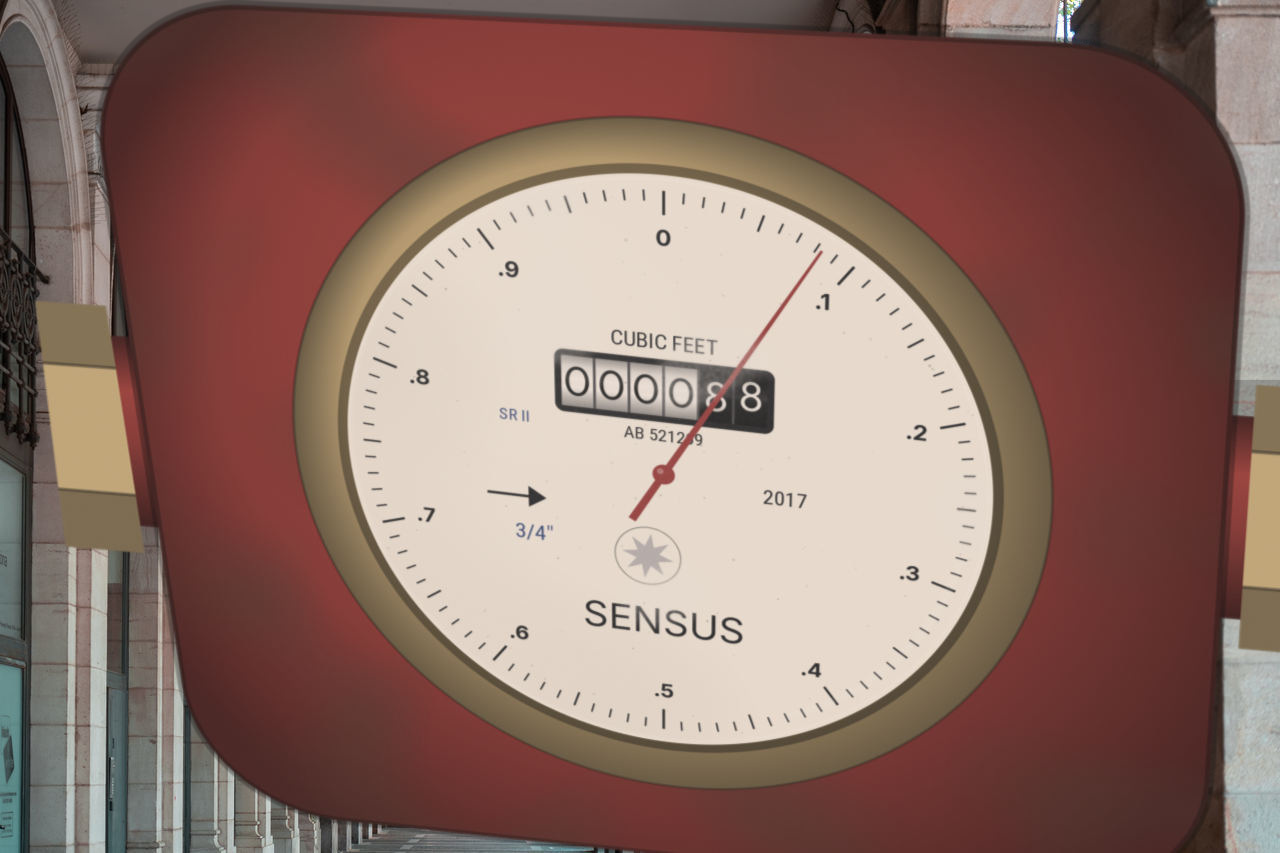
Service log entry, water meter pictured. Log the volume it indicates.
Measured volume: 88.08 ft³
